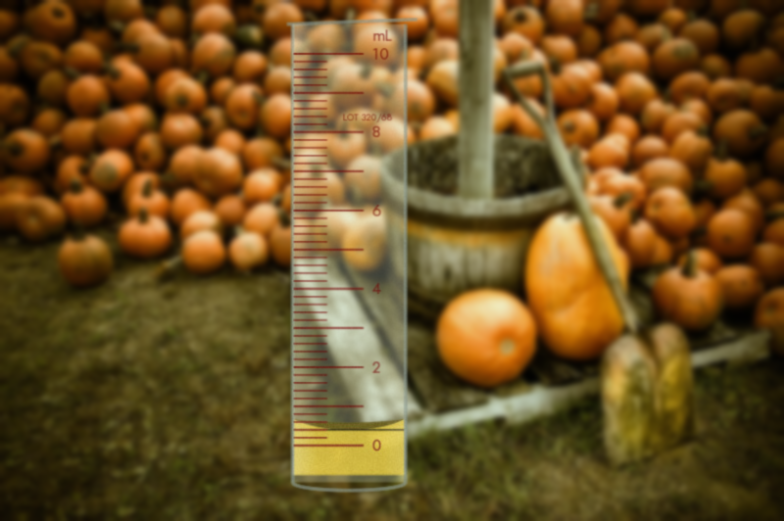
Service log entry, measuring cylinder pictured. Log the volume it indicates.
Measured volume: 0.4 mL
